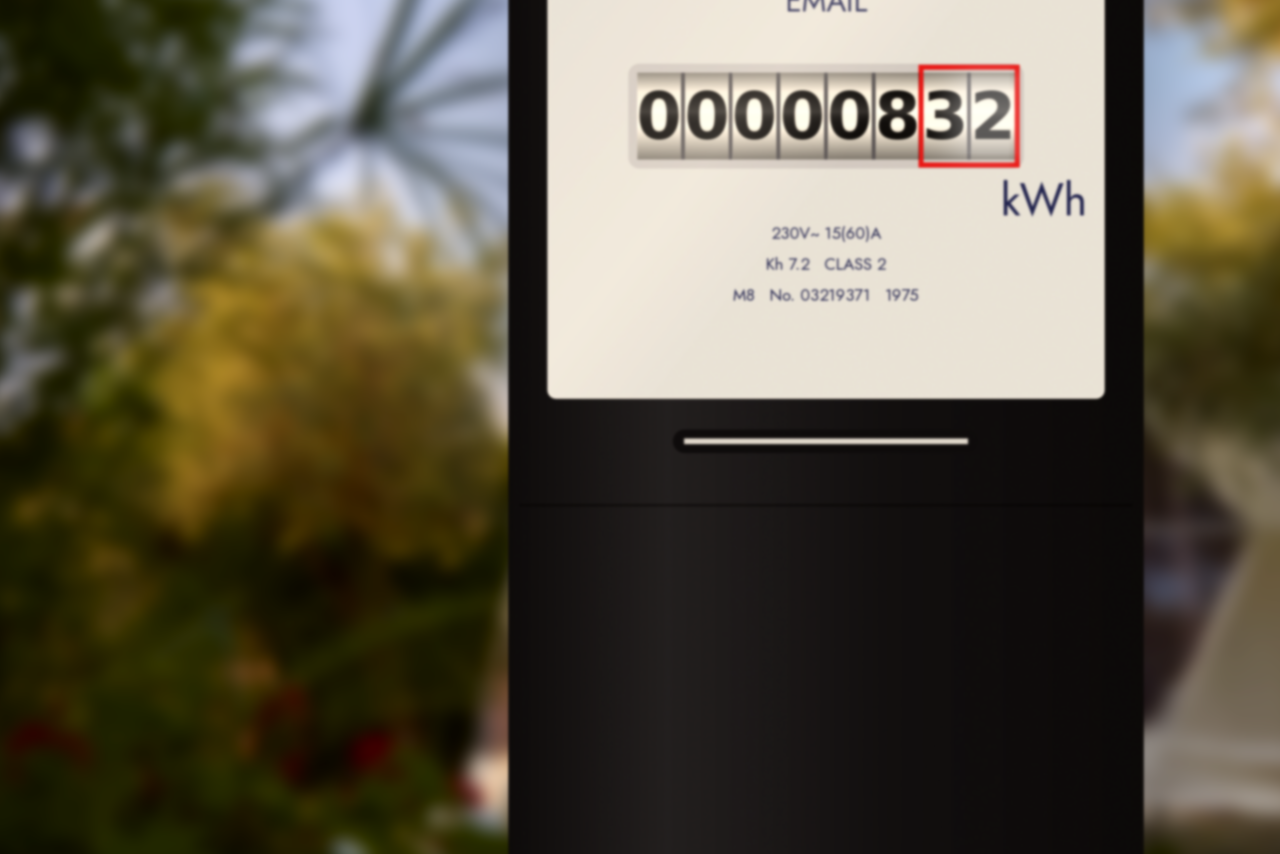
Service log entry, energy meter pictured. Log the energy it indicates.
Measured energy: 8.32 kWh
